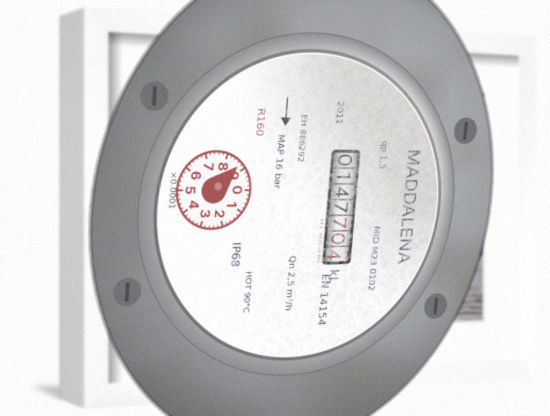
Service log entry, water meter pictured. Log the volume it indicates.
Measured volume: 147.7038 kL
